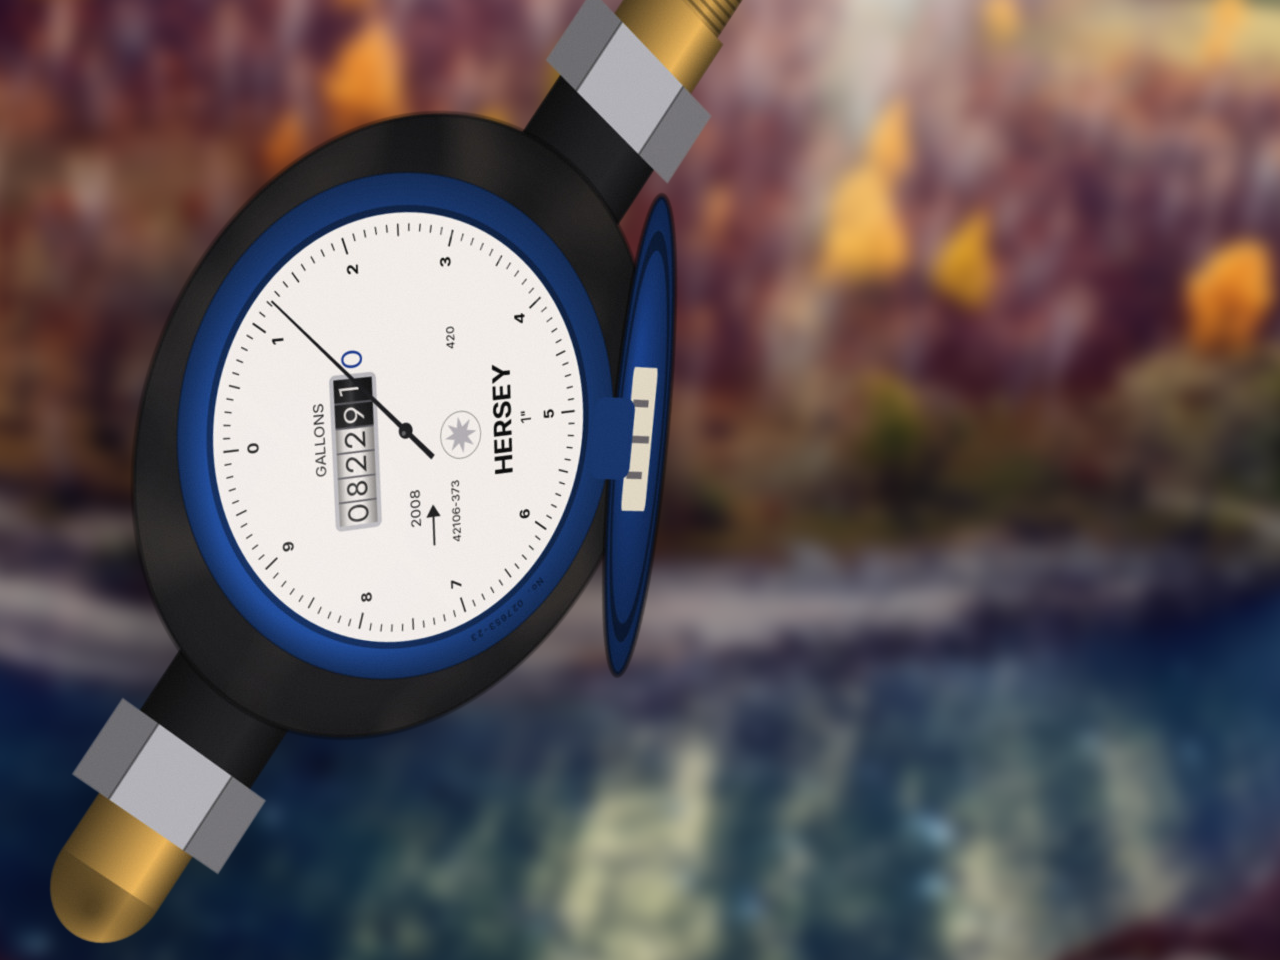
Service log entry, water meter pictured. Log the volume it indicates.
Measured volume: 822911.2 gal
